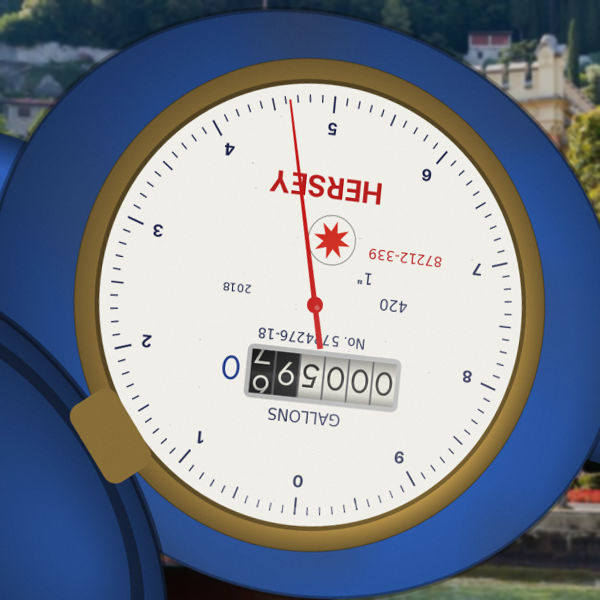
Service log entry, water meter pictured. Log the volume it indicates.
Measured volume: 5964.6 gal
